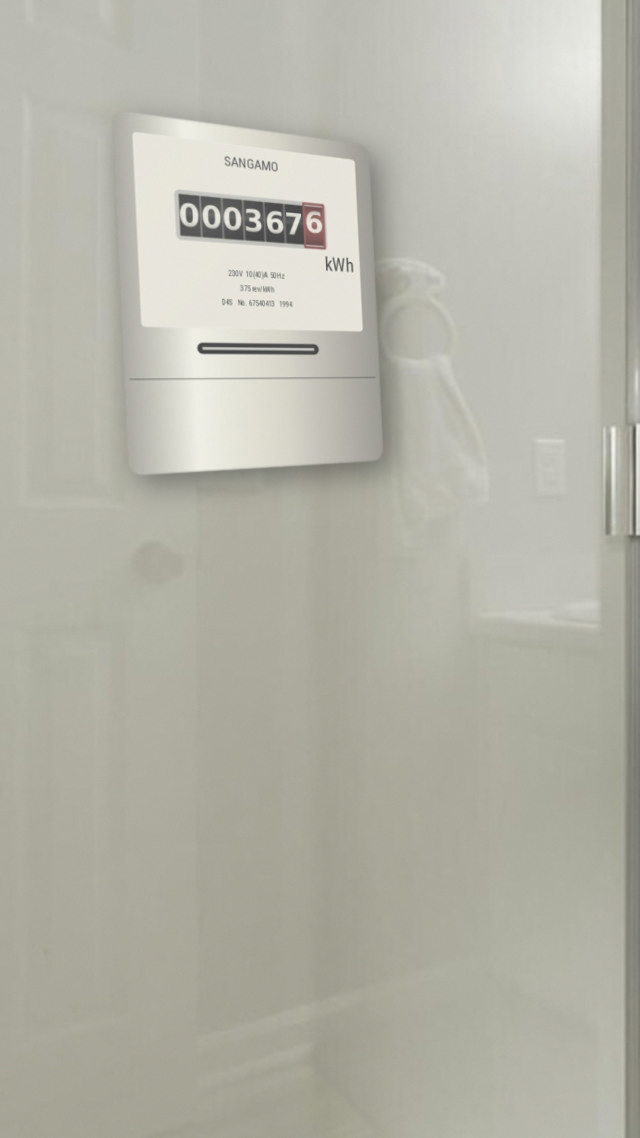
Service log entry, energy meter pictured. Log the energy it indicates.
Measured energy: 367.6 kWh
